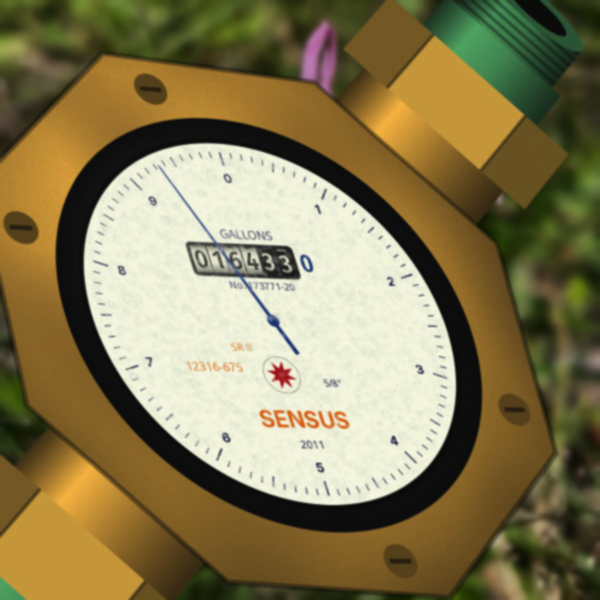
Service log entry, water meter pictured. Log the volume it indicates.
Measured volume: 164329.3 gal
